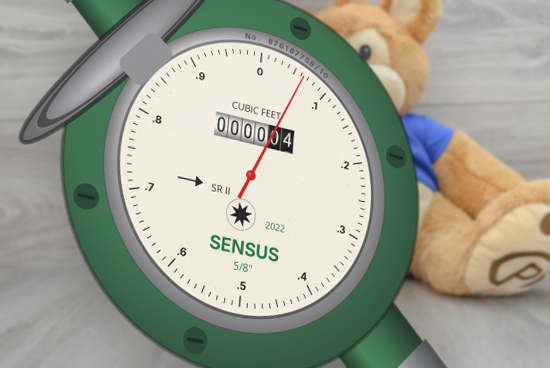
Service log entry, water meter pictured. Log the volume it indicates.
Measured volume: 4.06 ft³
